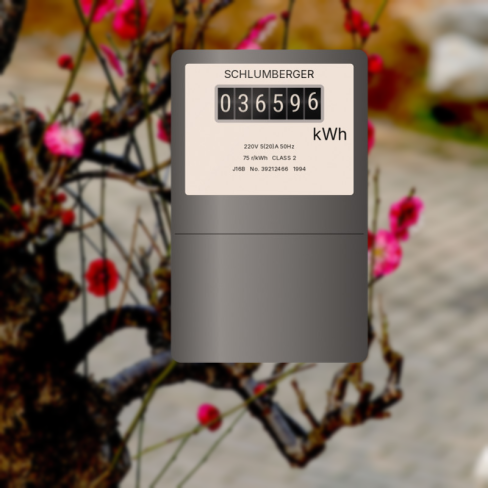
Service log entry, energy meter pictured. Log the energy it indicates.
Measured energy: 36596 kWh
